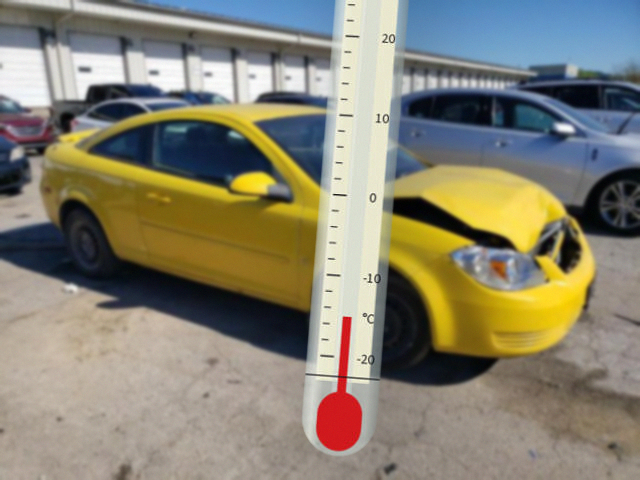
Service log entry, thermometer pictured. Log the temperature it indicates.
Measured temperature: -15 °C
